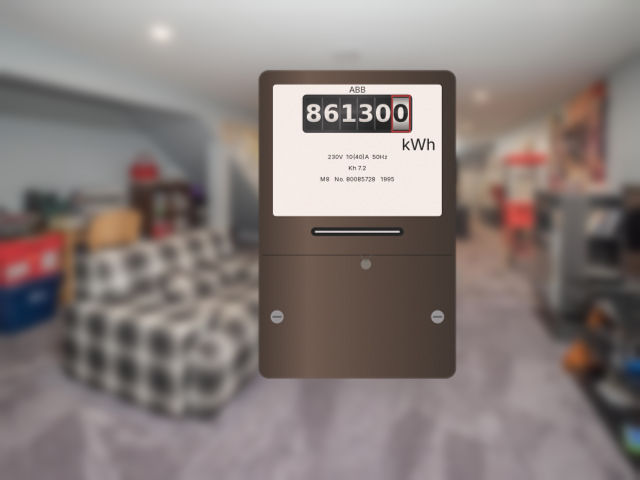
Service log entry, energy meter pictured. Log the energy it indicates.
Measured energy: 86130.0 kWh
